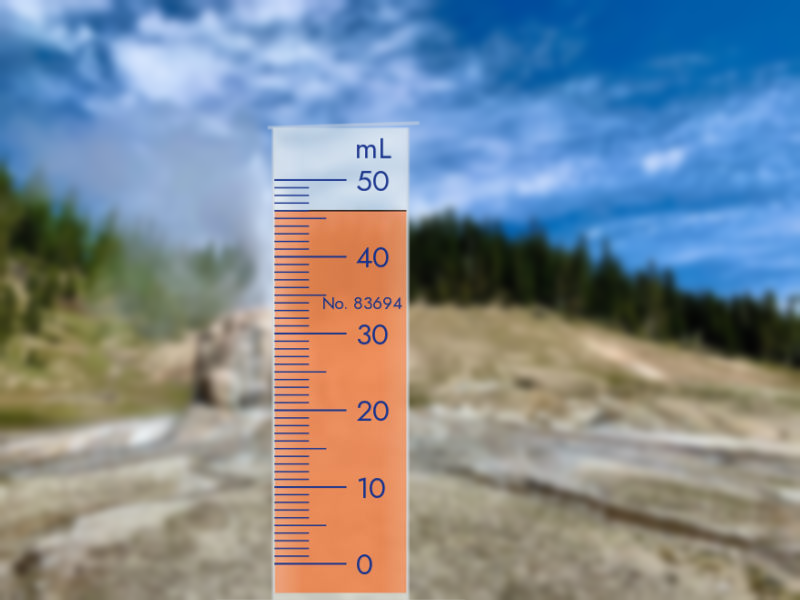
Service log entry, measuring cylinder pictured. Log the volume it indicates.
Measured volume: 46 mL
